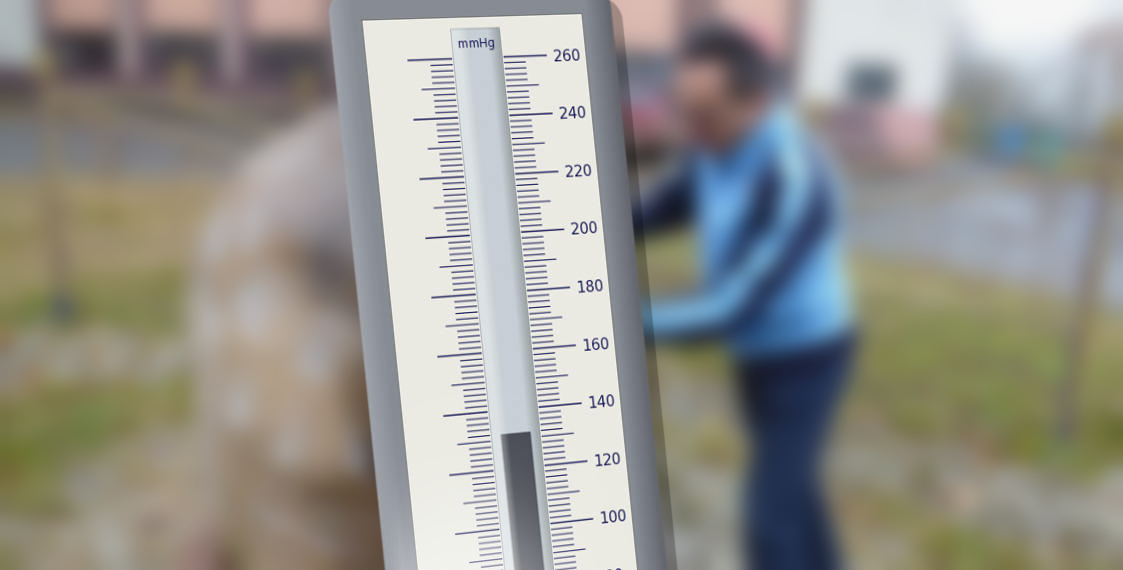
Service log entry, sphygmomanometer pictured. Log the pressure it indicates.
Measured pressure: 132 mmHg
